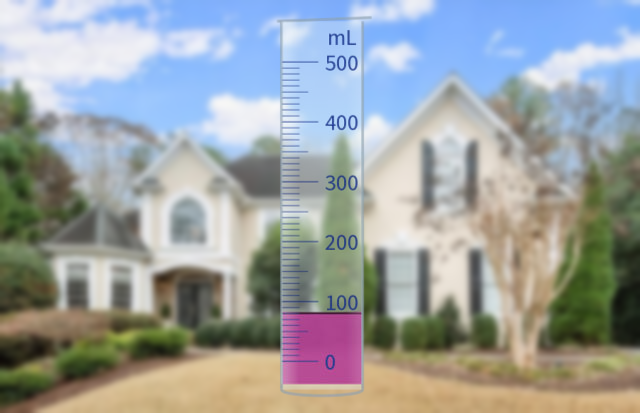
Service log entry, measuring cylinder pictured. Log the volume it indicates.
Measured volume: 80 mL
